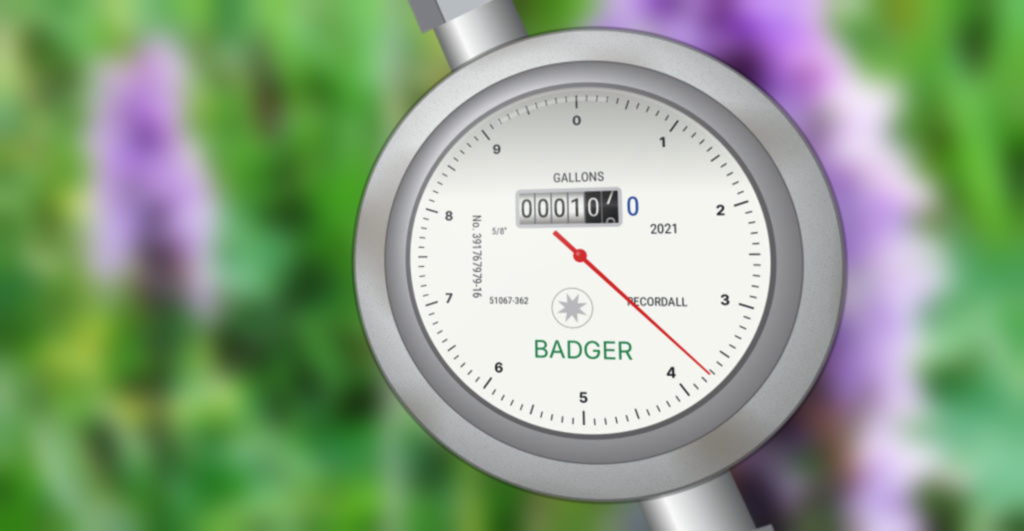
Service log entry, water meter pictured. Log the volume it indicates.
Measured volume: 1073.7 gal
